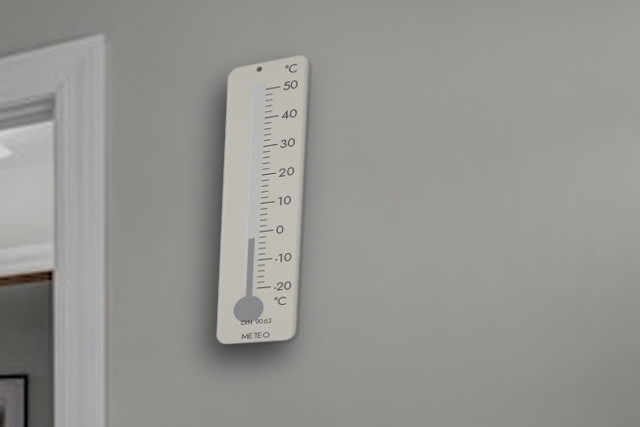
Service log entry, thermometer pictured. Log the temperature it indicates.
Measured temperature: -2 °C
